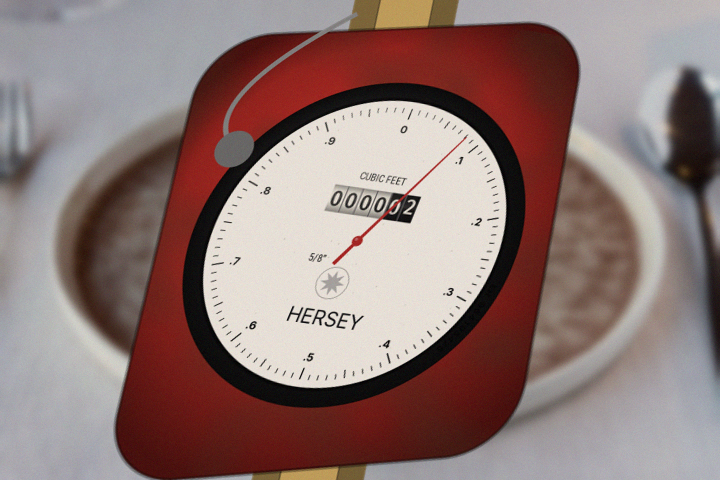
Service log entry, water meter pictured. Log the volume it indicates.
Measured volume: 2.08 ft³
